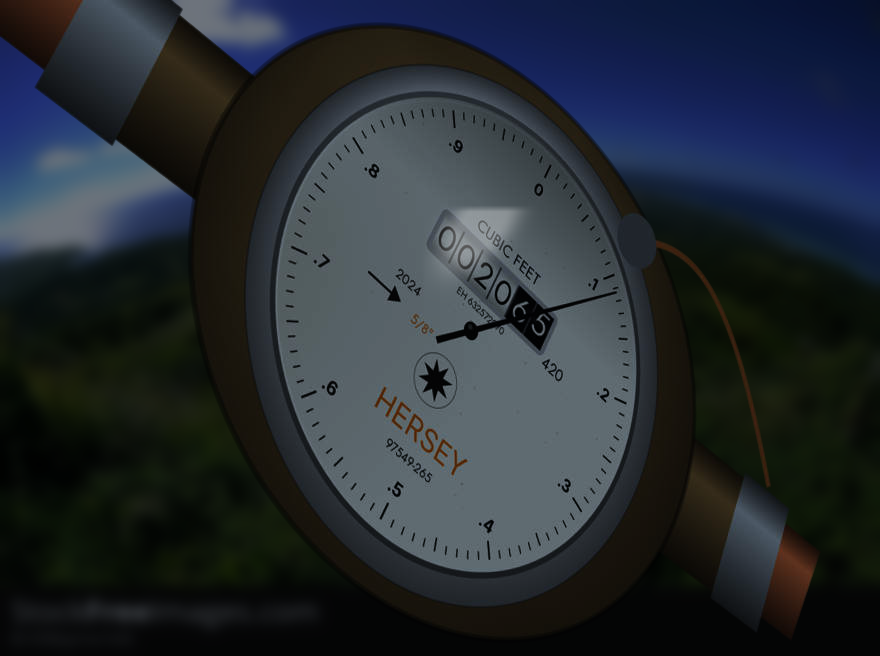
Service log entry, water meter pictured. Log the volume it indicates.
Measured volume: 2065.11 ft³
